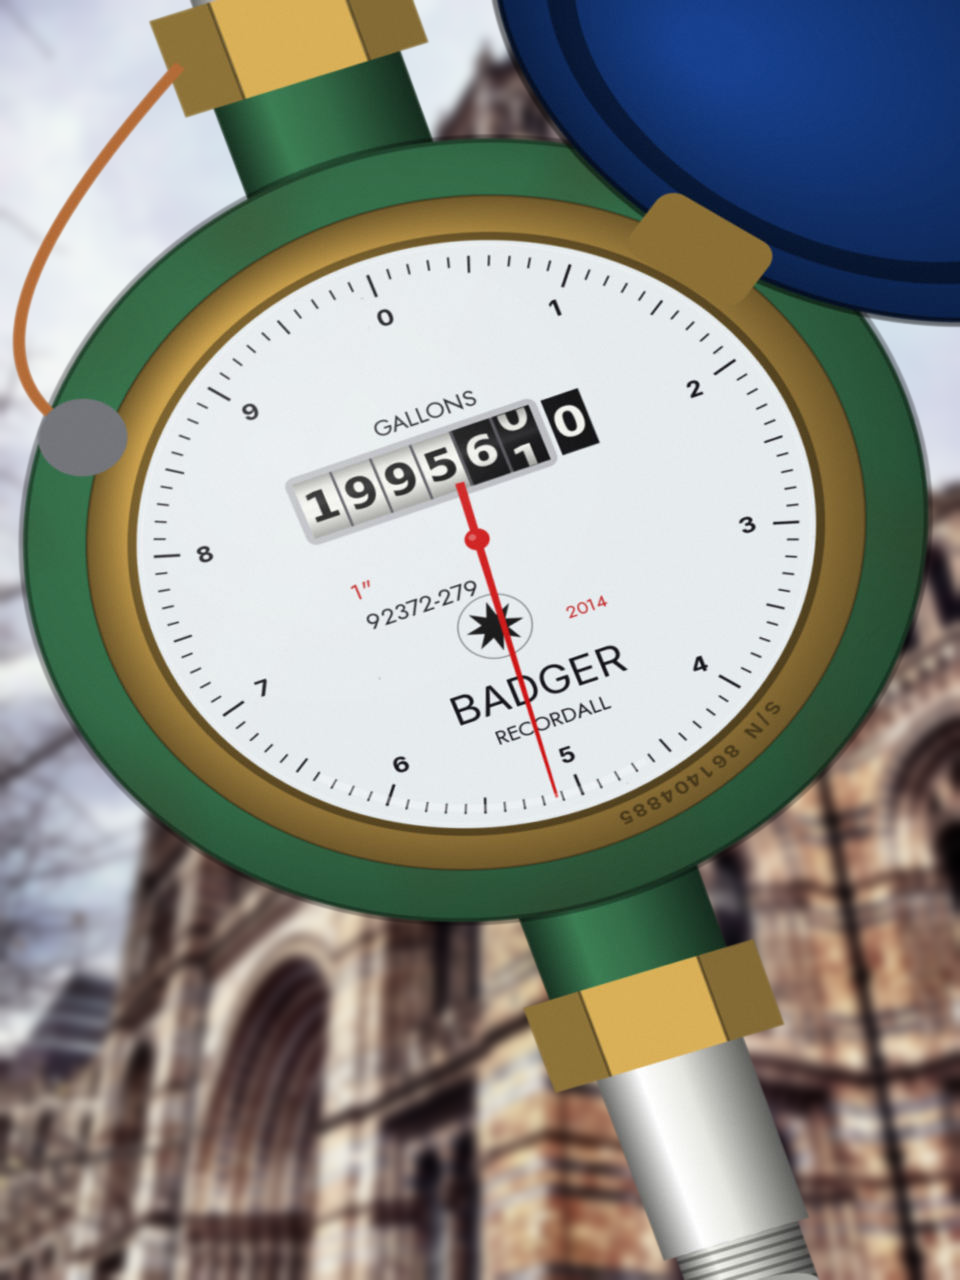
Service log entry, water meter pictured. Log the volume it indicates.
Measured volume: 1995605.1 gal
